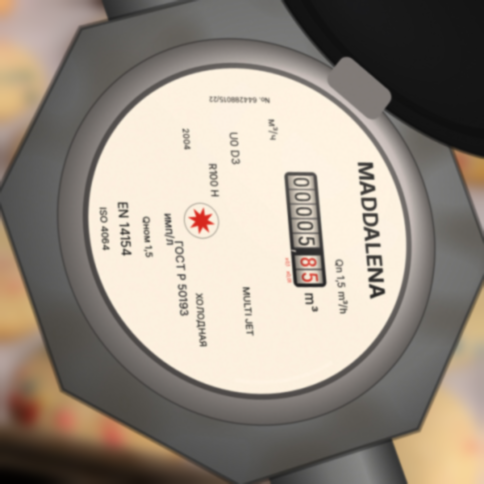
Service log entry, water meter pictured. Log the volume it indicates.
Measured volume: 5.85 m³
